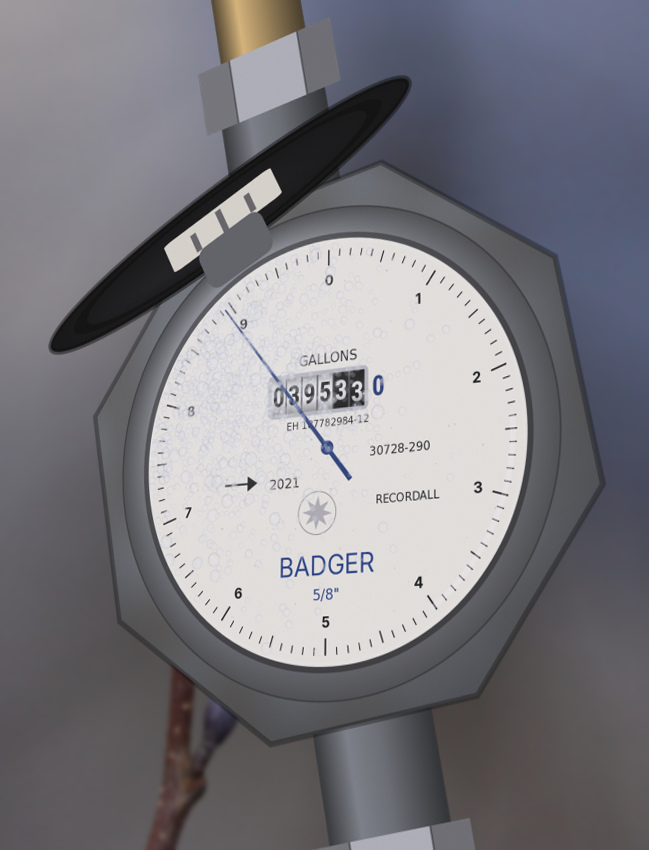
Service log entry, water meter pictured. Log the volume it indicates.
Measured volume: 395328.9 gal
